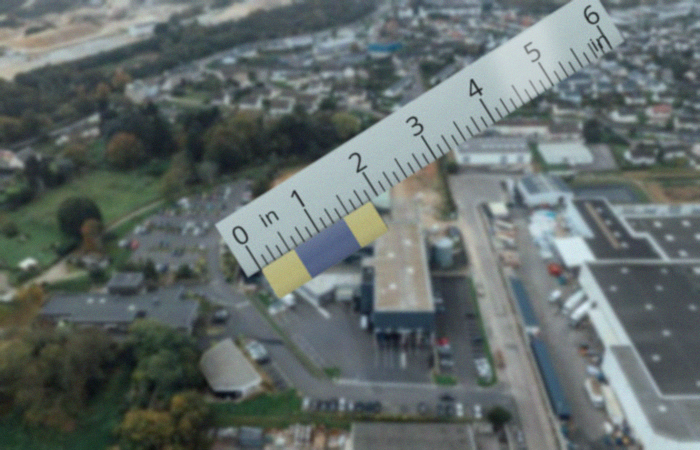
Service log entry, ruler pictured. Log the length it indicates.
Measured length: 1.875 in
